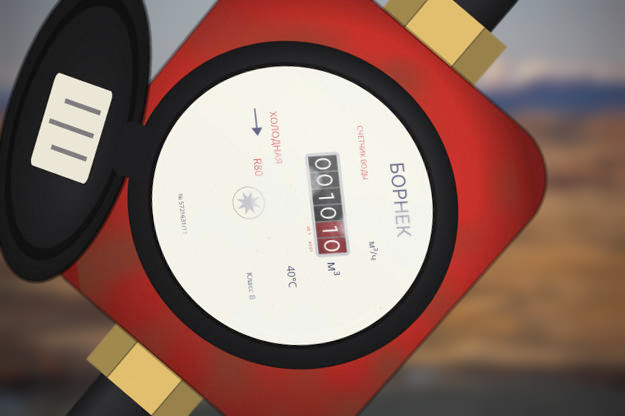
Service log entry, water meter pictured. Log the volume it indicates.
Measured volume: 10.10 m³
